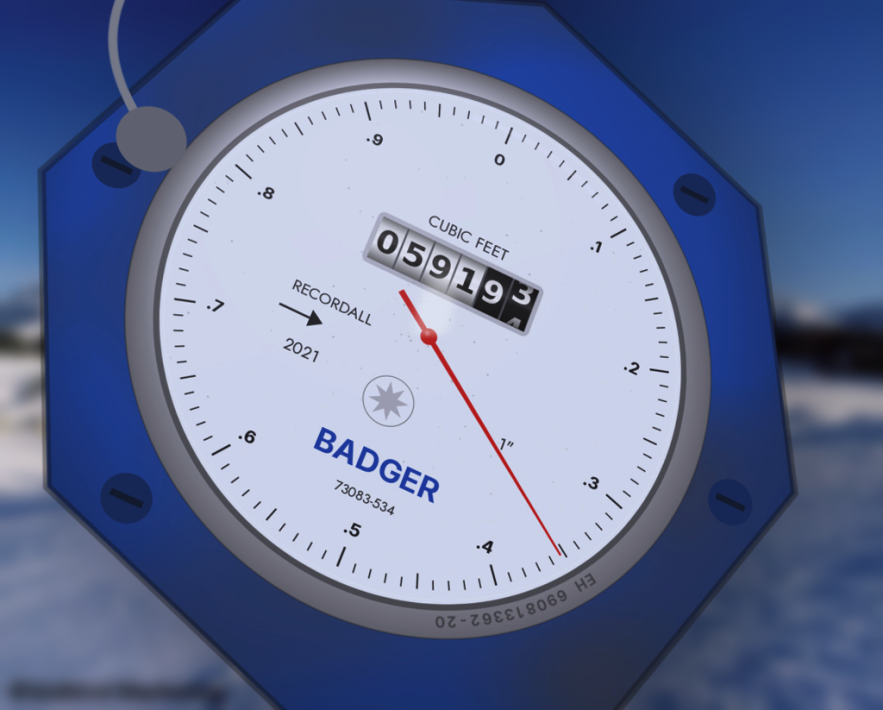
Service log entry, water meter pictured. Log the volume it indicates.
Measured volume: 59193.35 ft³
